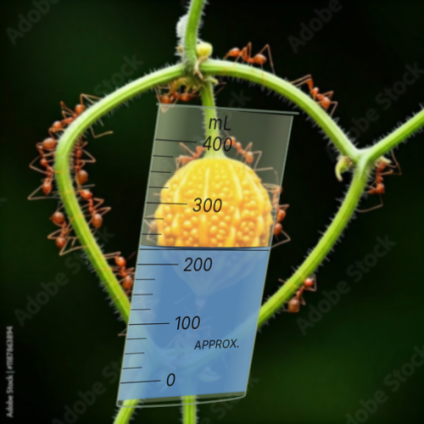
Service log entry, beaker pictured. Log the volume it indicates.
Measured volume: 225 mL
